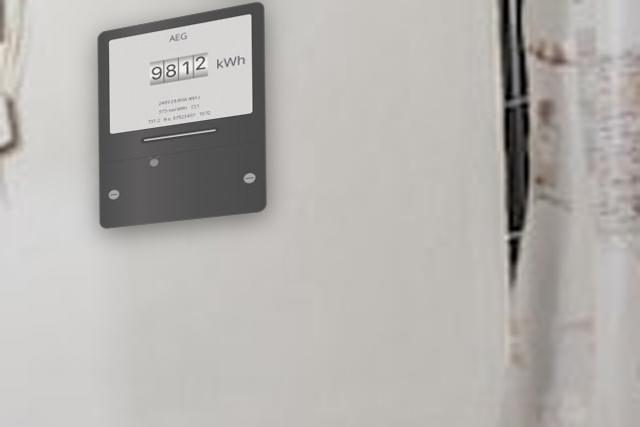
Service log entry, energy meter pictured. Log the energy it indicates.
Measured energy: 9812 kWh
